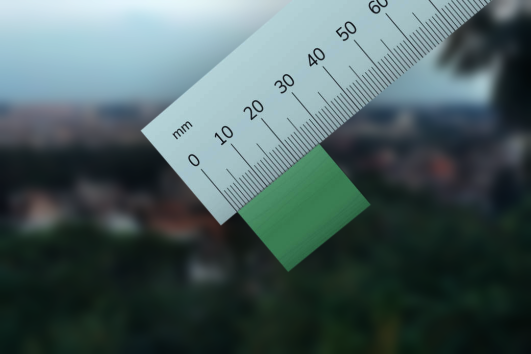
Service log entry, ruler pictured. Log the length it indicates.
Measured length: 27 mm
